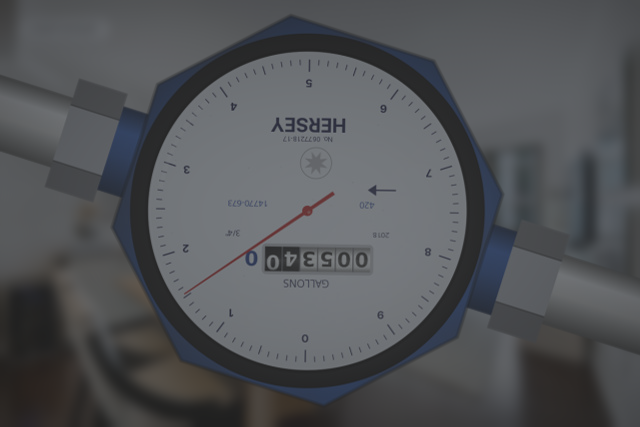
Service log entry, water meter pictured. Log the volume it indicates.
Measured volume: 53401.5 gal
